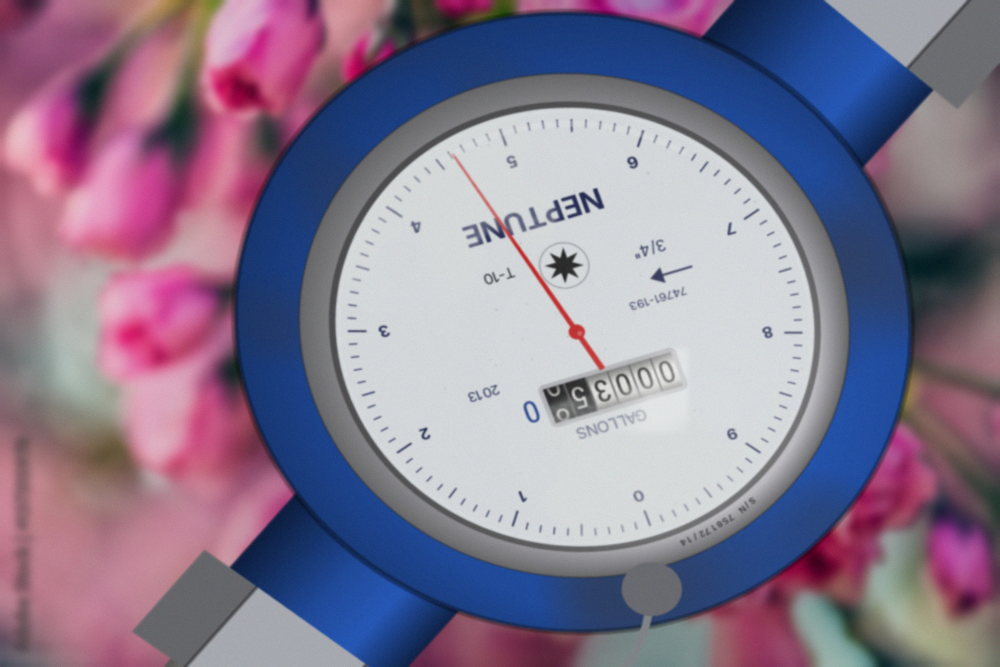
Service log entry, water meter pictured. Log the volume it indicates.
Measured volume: 3584.6 gal
